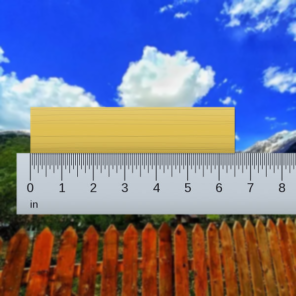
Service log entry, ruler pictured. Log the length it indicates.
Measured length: 6.5 in
